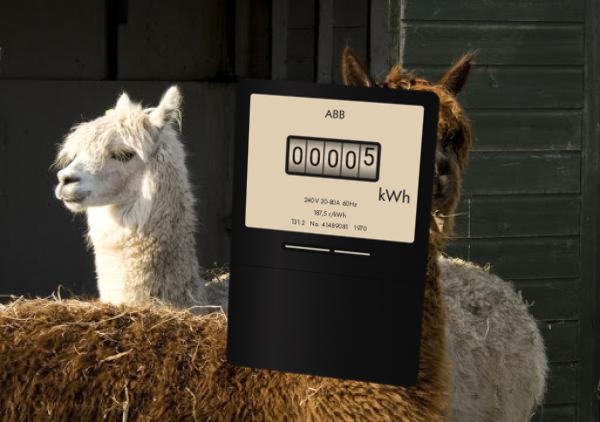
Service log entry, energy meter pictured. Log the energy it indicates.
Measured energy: 5 kWh
